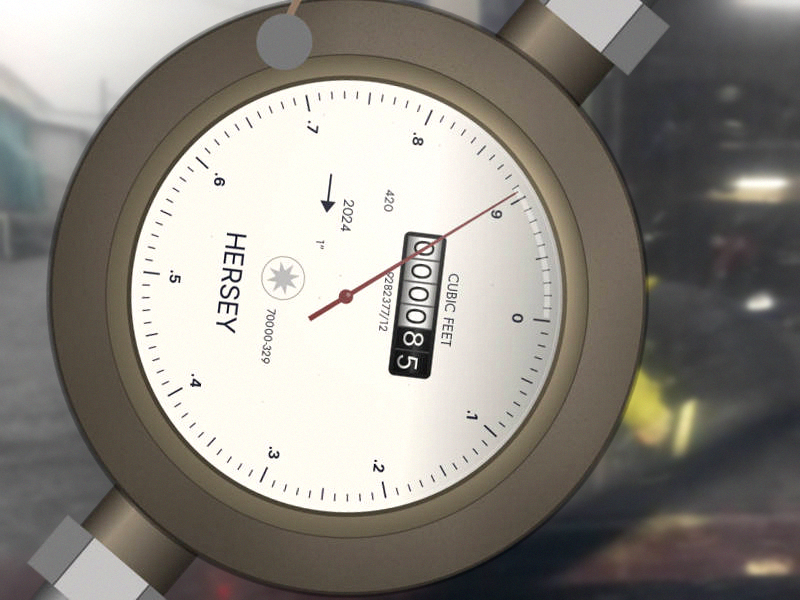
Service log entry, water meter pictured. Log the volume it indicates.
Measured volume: 84.89 ft³
